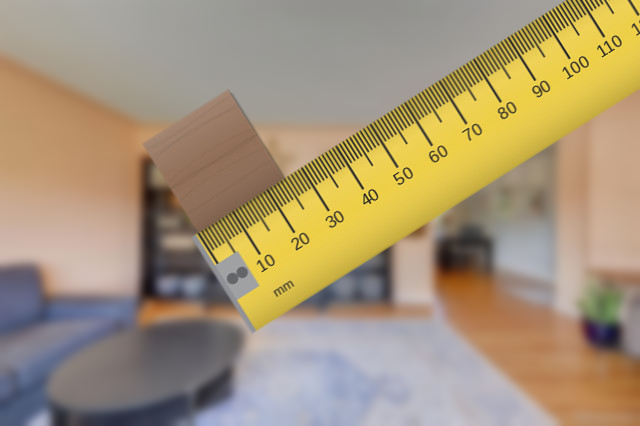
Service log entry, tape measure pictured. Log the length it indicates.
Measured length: 25 mm
